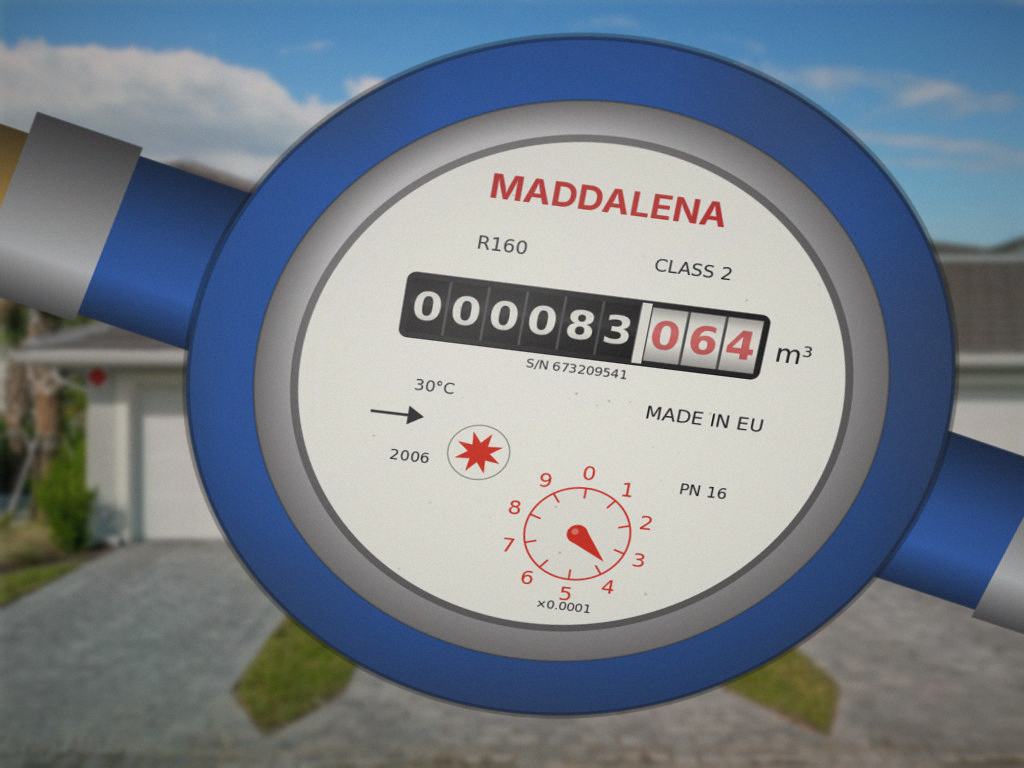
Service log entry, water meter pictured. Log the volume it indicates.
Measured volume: 83.0643 m³
